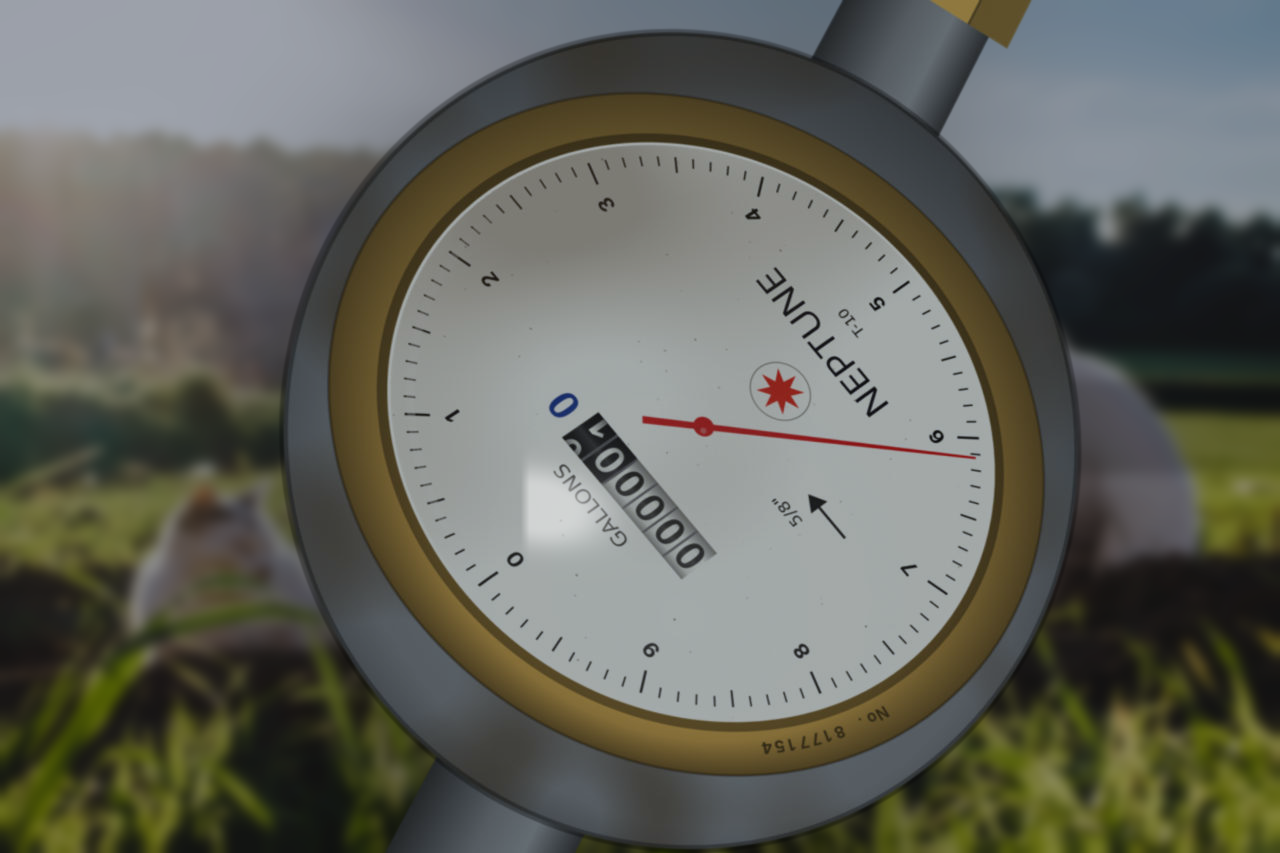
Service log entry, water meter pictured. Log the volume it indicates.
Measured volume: 6.1 gal
